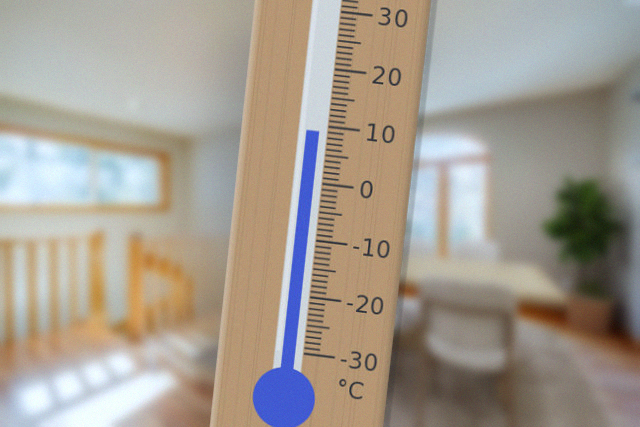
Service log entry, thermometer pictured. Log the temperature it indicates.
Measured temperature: 9 °C
